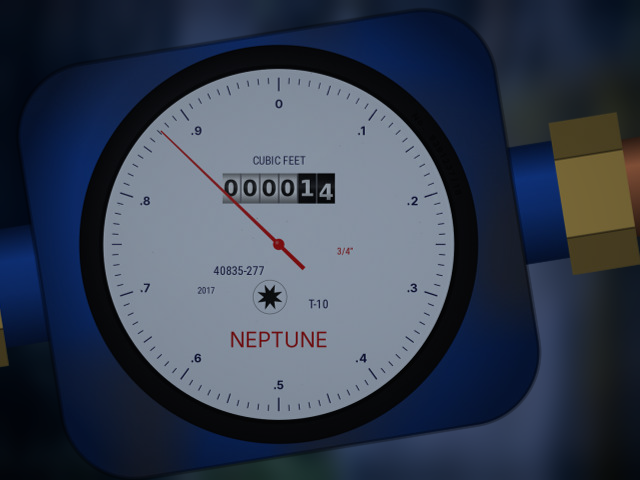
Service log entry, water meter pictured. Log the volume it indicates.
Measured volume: 13.87 ft³
